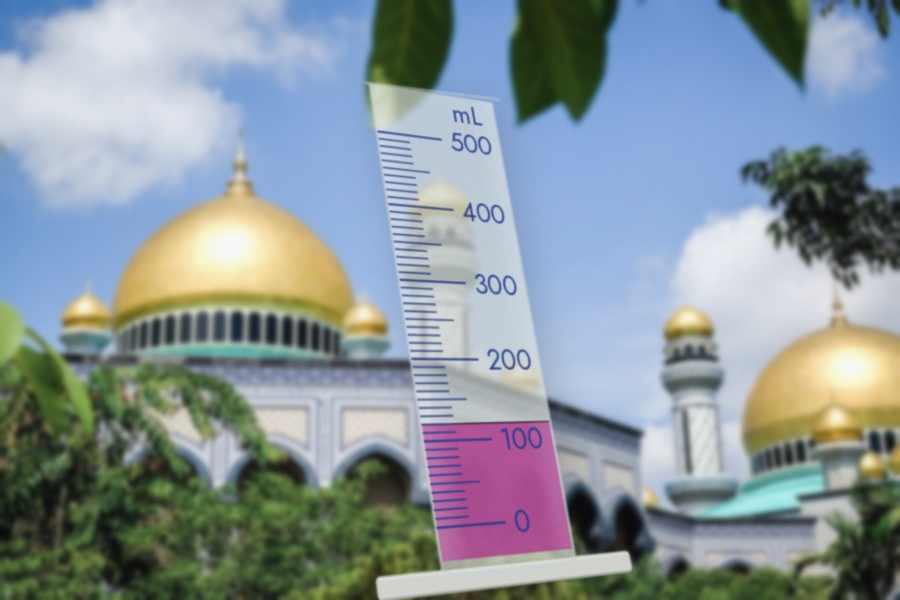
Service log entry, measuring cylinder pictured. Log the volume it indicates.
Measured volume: 120 mL
